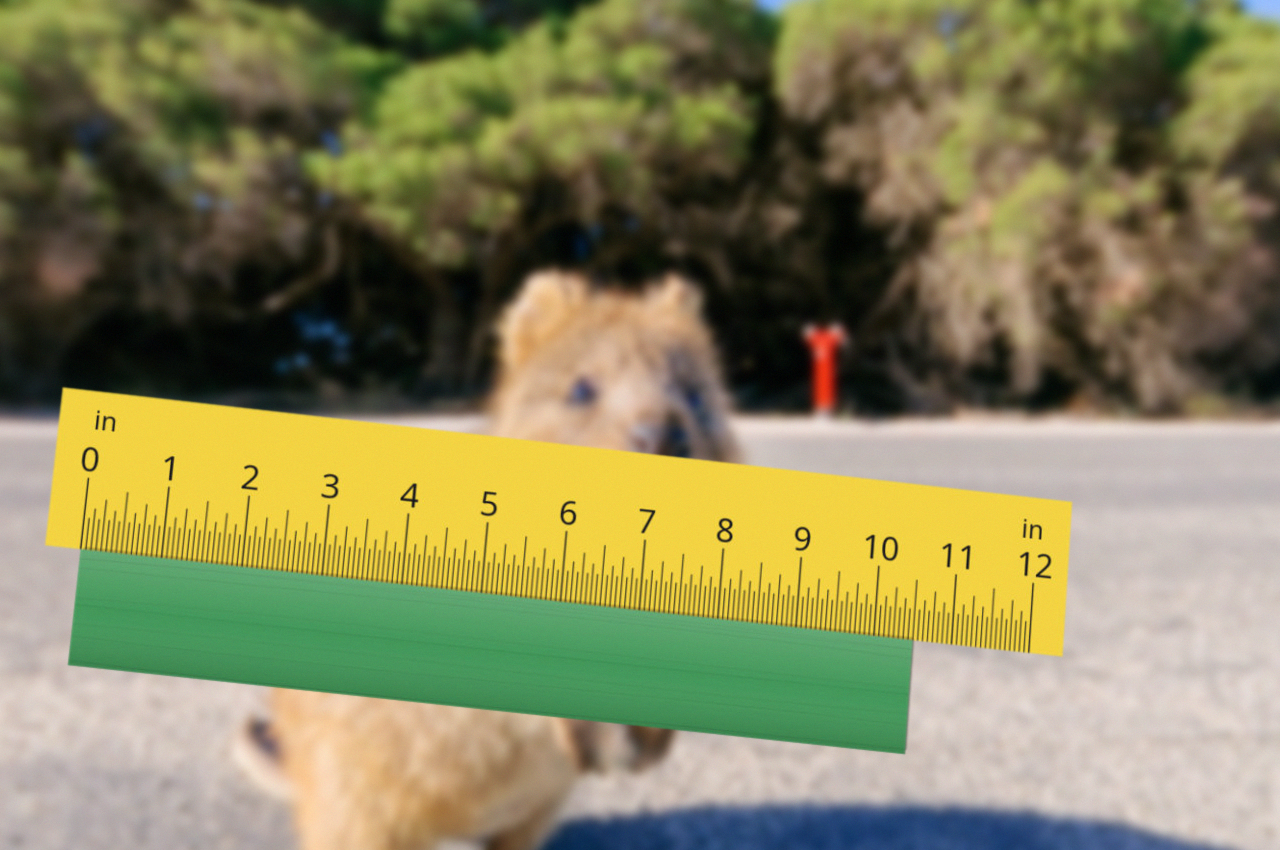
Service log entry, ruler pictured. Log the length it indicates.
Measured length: 10.5 in
